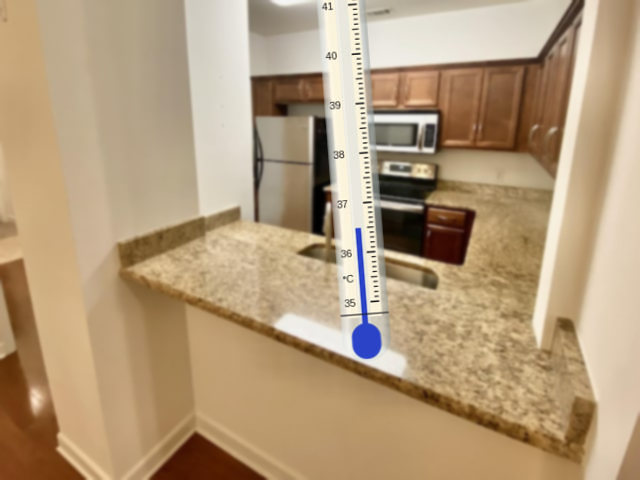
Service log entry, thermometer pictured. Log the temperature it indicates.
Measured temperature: 36.5 °C
